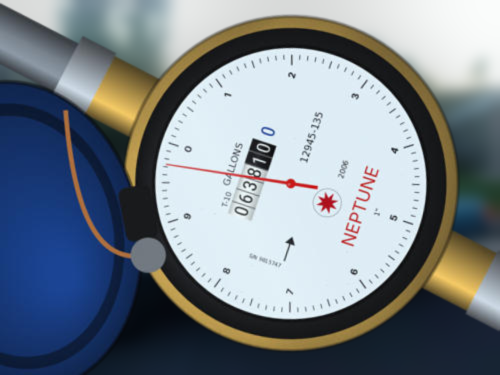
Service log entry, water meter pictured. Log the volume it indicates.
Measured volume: 638099.7 gal
